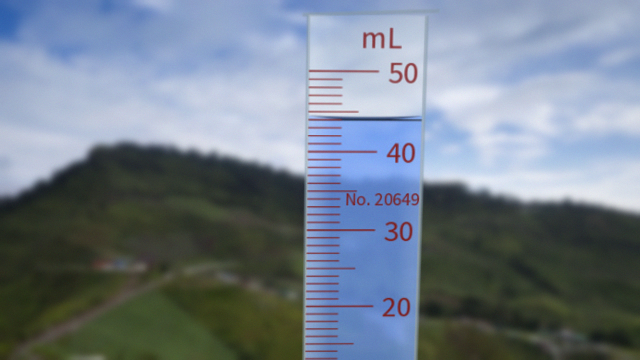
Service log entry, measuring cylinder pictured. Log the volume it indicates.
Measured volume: 44 mL
